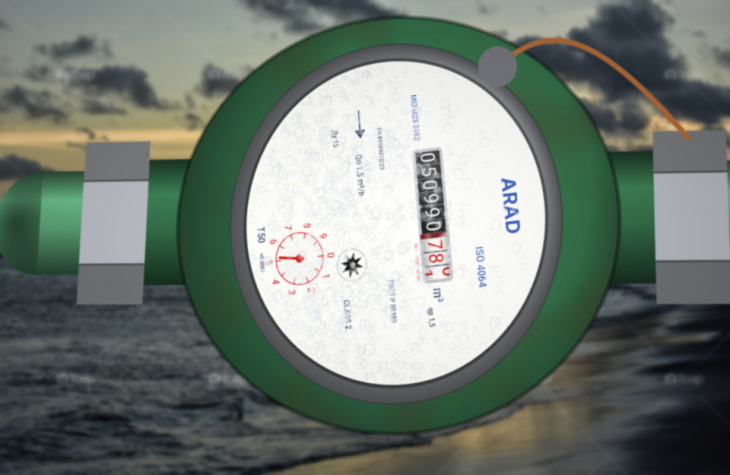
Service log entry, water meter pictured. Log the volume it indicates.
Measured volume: 50990.7805 m³
